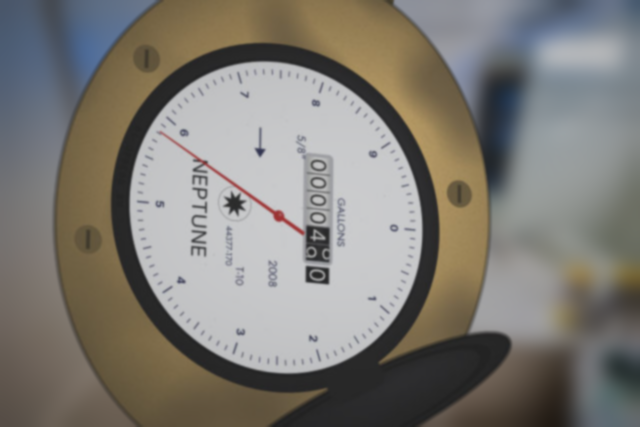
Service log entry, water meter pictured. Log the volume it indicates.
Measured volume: 485.8 gal
